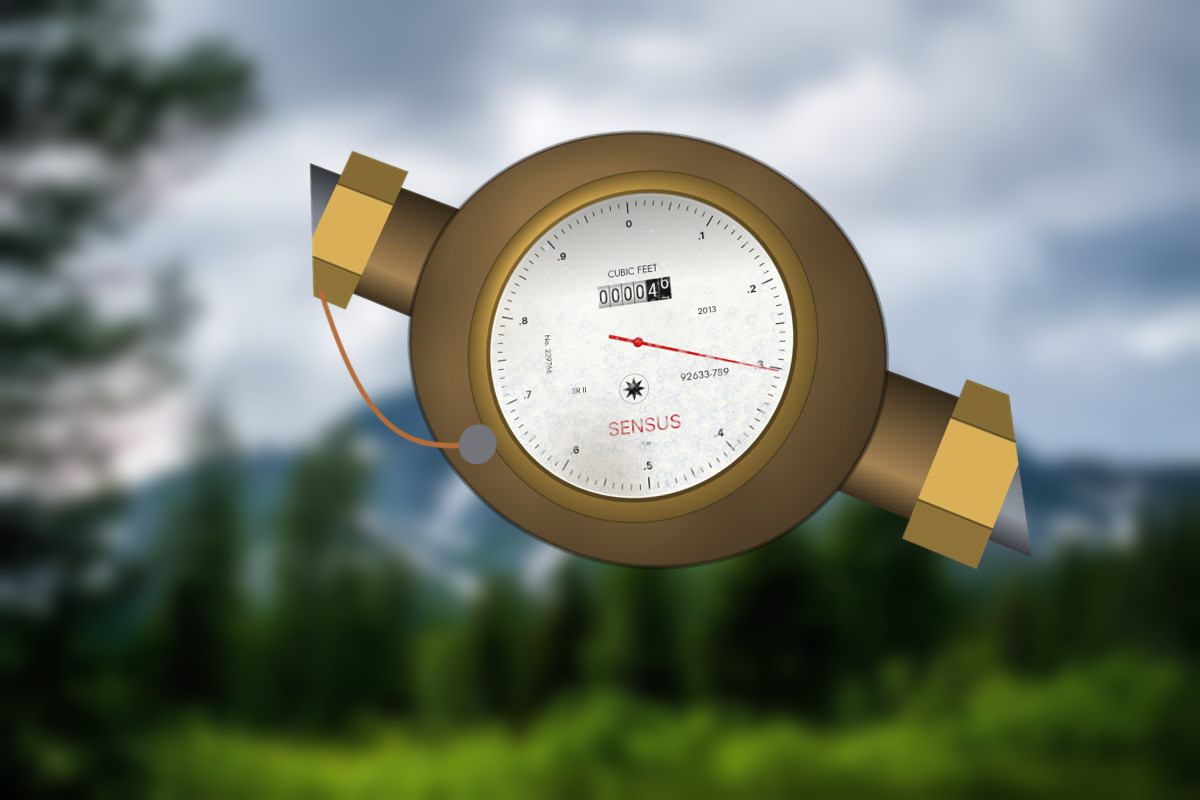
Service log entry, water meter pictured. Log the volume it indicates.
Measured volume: 46.30 ft³
